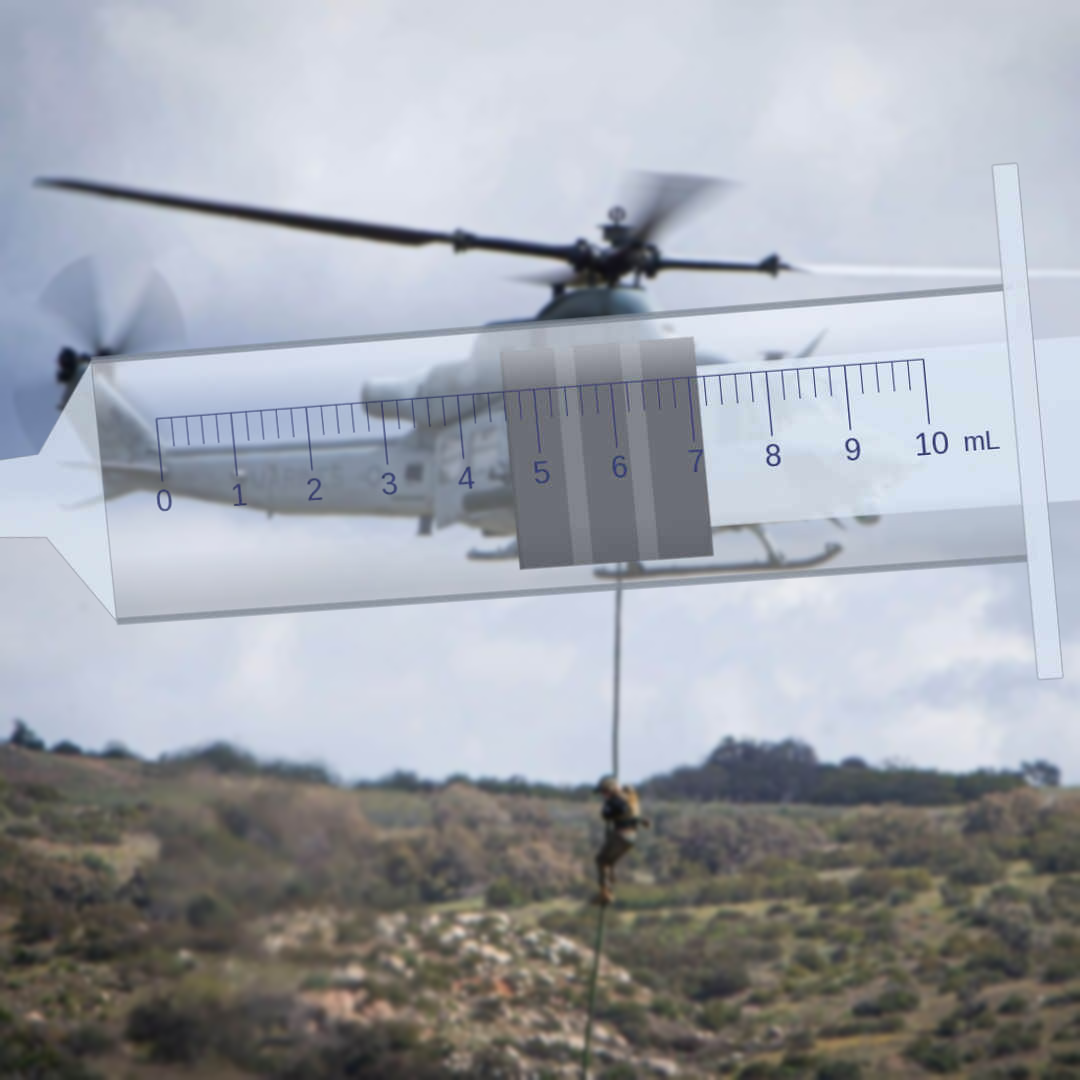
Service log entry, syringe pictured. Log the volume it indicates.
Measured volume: 4.6 mL
